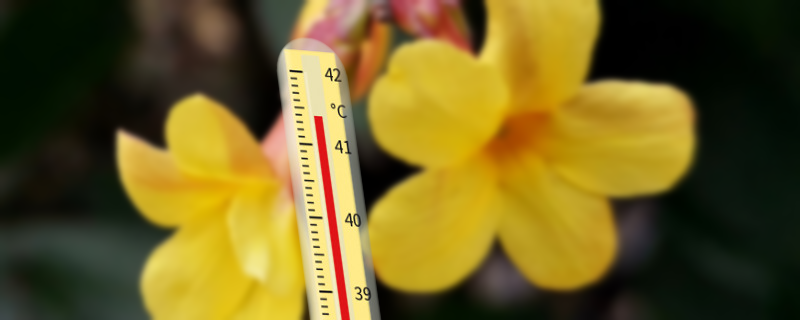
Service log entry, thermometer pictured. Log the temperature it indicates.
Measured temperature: 41.4 °C
